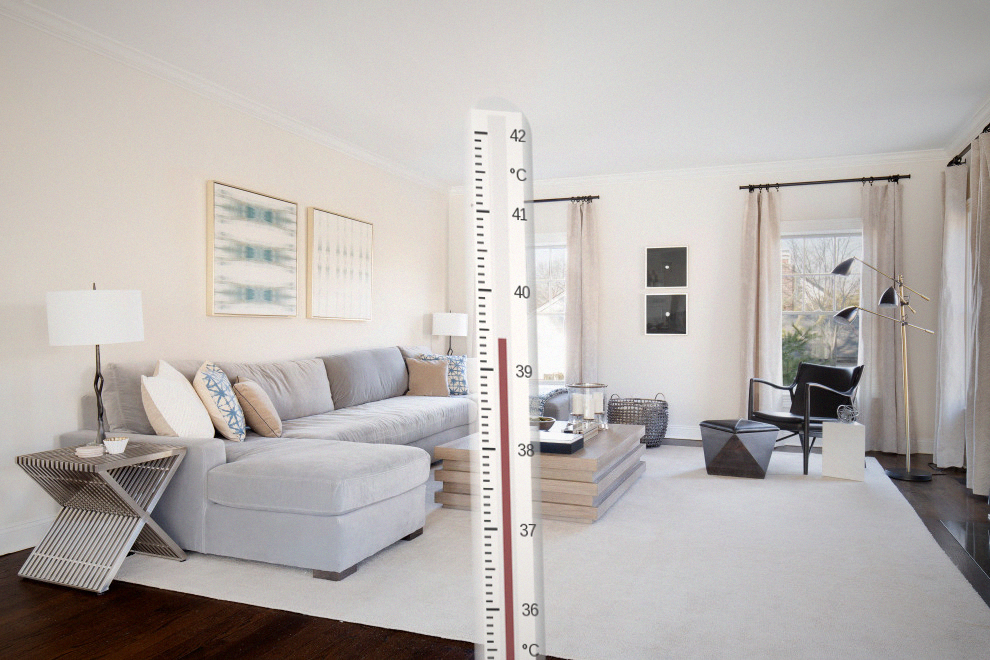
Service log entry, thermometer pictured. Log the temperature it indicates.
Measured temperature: 39.4 °C
